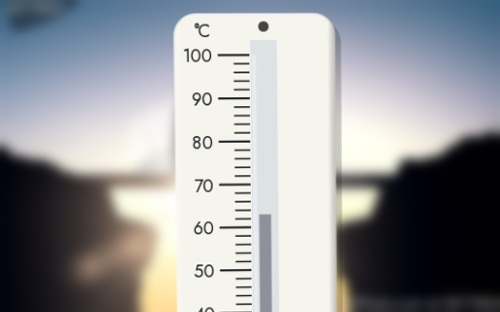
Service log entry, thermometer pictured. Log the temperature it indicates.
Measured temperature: 63 °C
